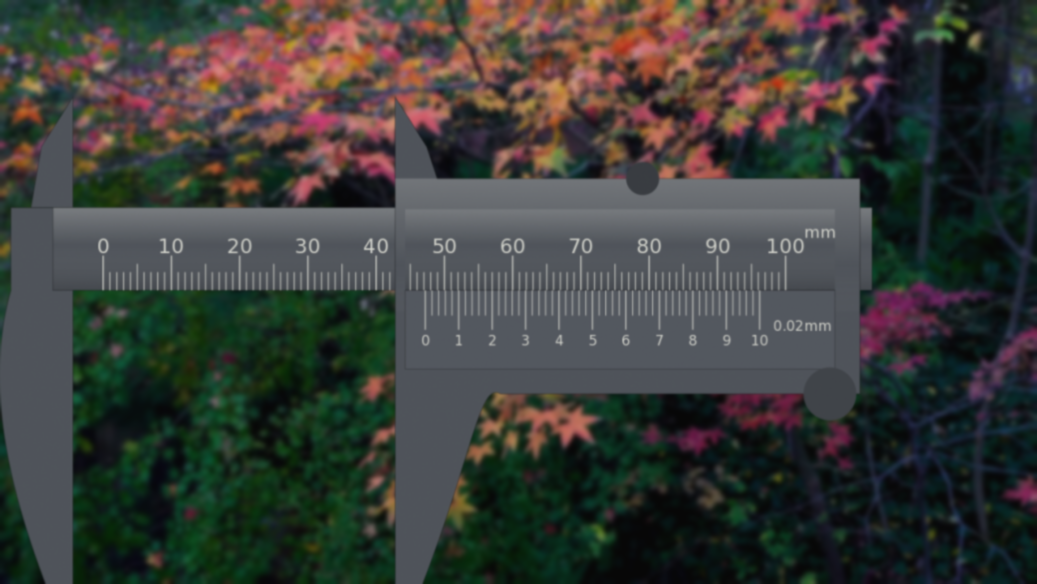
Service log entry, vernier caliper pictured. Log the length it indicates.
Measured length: 47.2 mm
